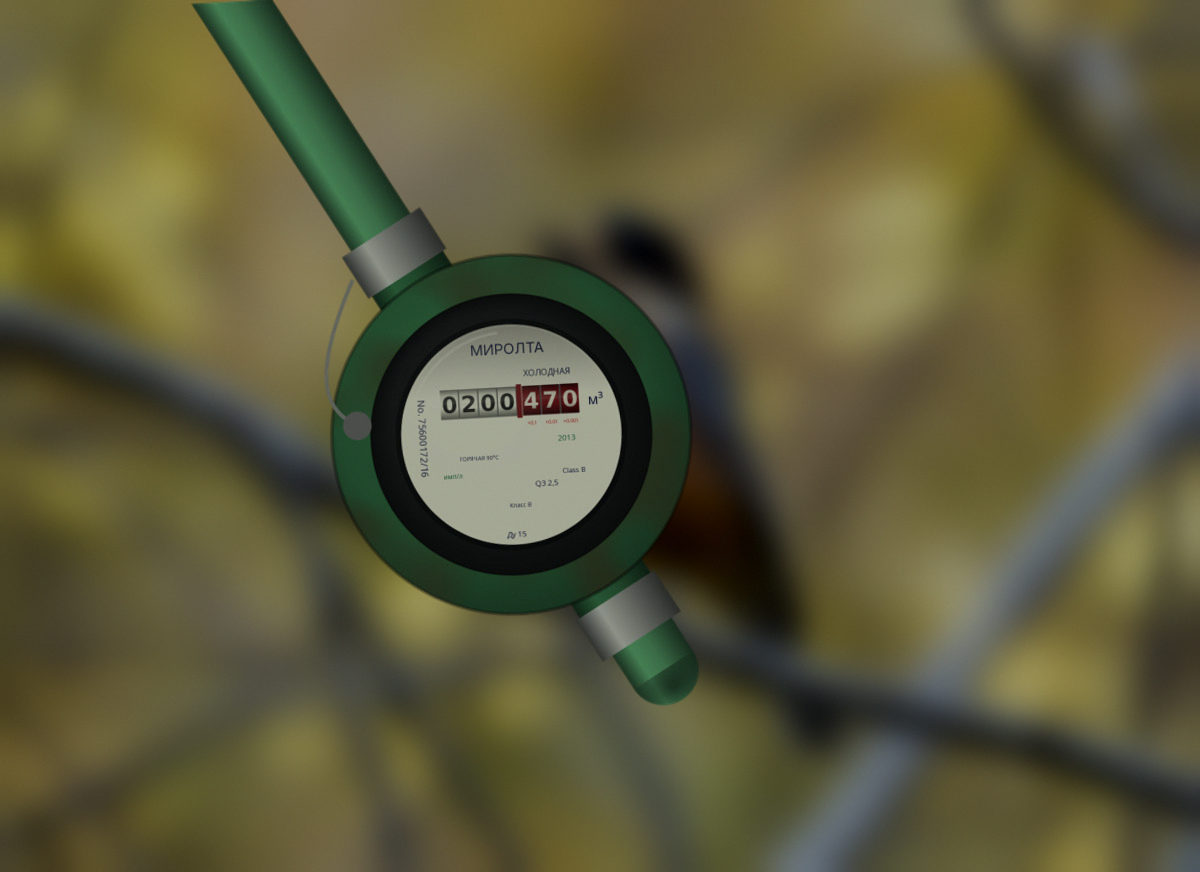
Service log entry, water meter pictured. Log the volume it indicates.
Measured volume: 200.470 m³
